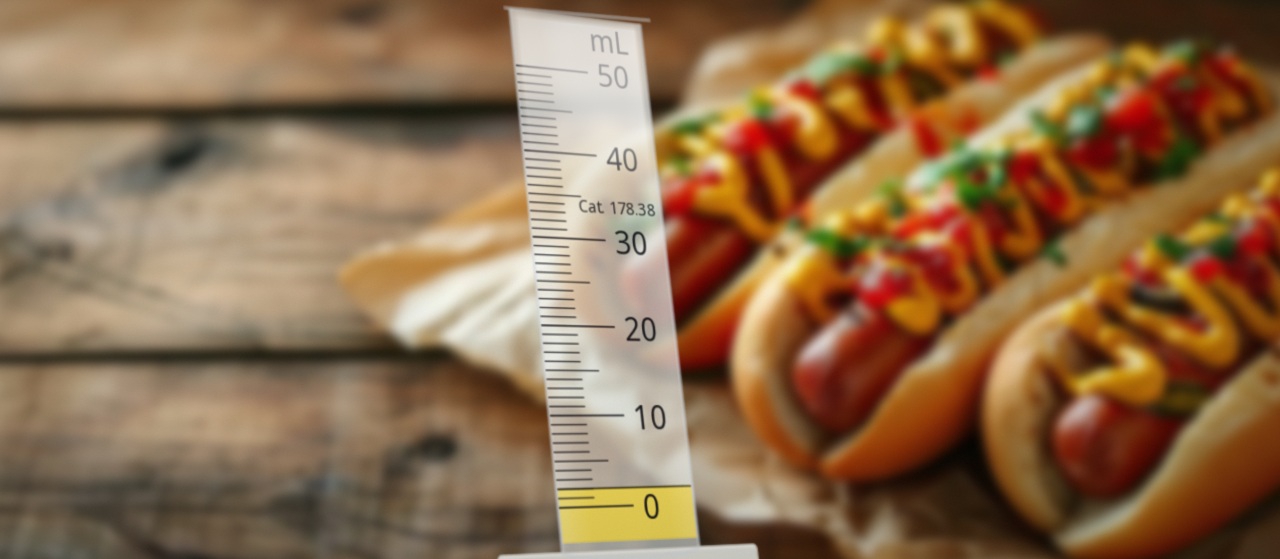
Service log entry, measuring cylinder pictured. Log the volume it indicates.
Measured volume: 2 mL
